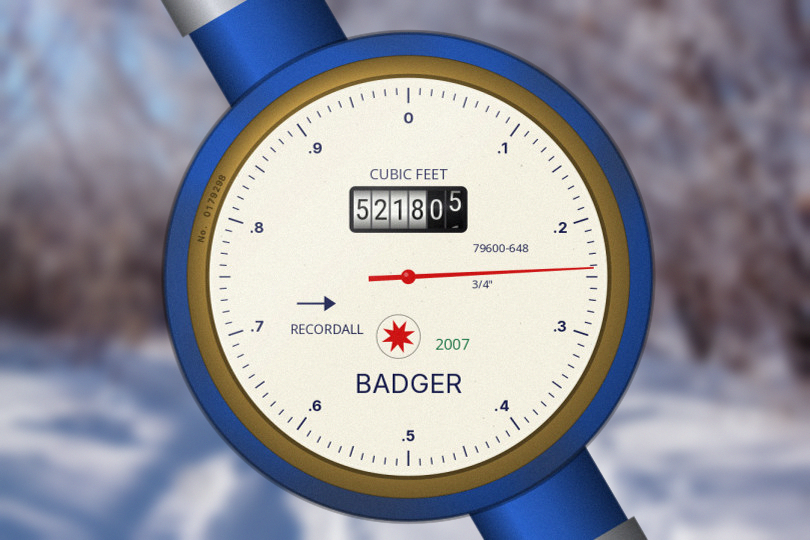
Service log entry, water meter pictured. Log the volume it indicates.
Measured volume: 521805.24 ft³
